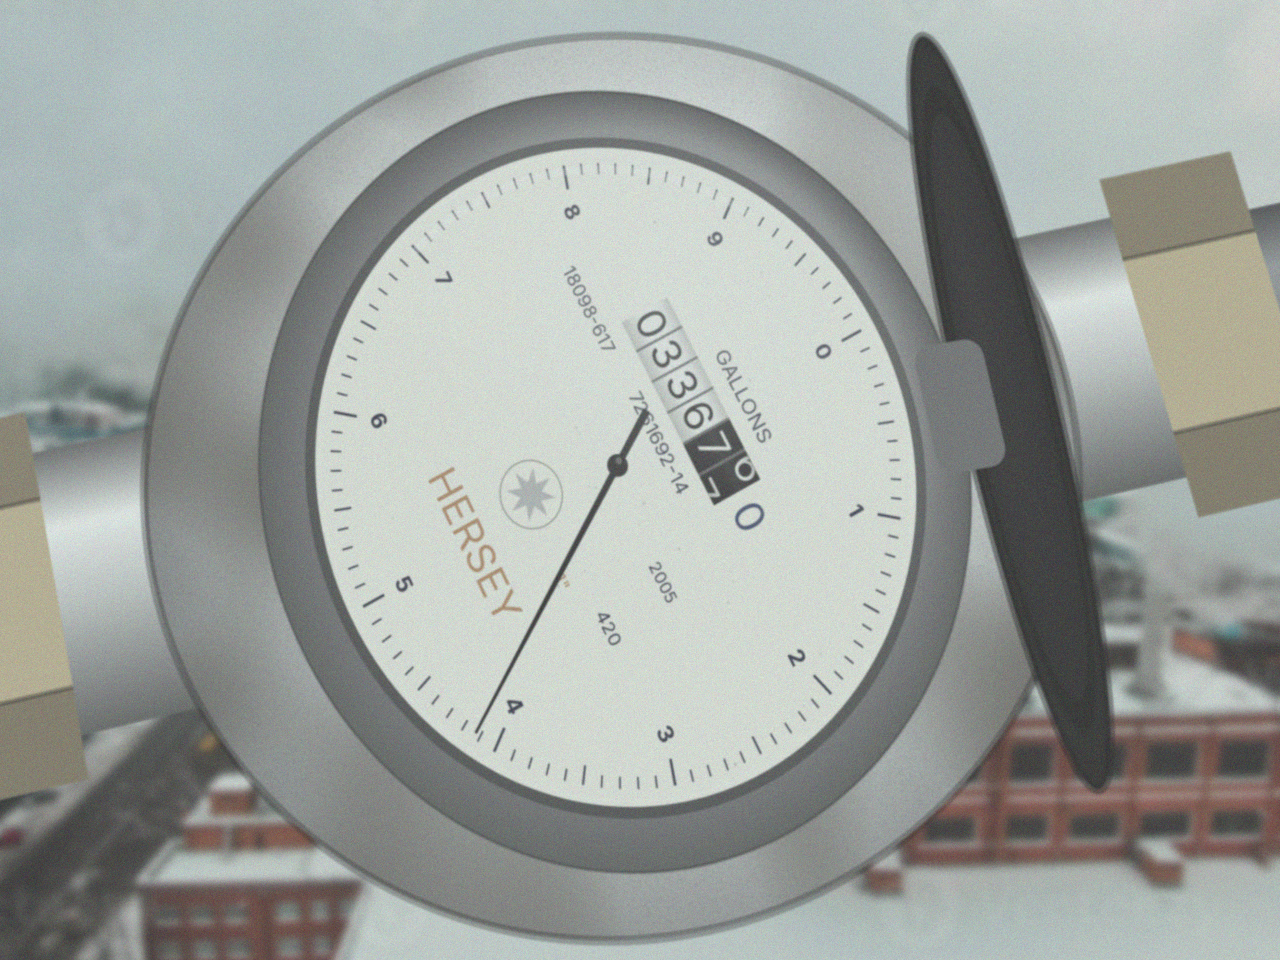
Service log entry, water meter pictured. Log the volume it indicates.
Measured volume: 336764.1 gal
